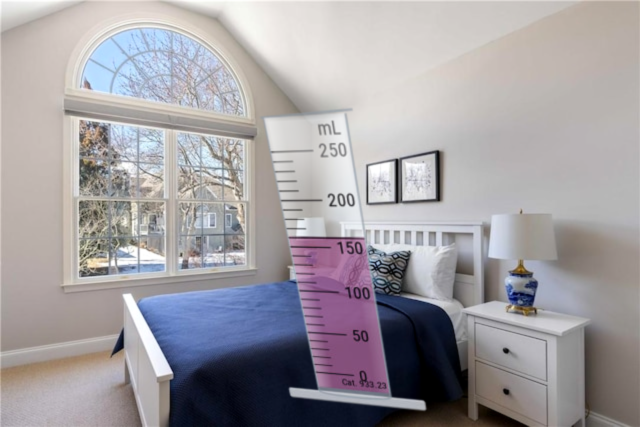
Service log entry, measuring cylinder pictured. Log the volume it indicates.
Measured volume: 160 mL
